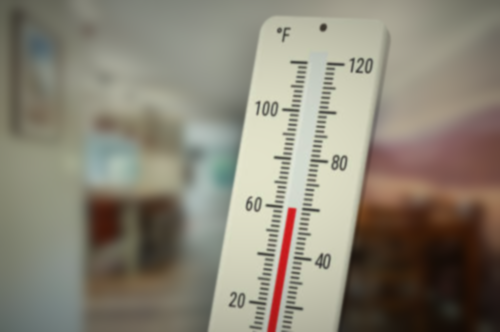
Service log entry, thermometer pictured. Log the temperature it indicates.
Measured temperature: 60 °F
